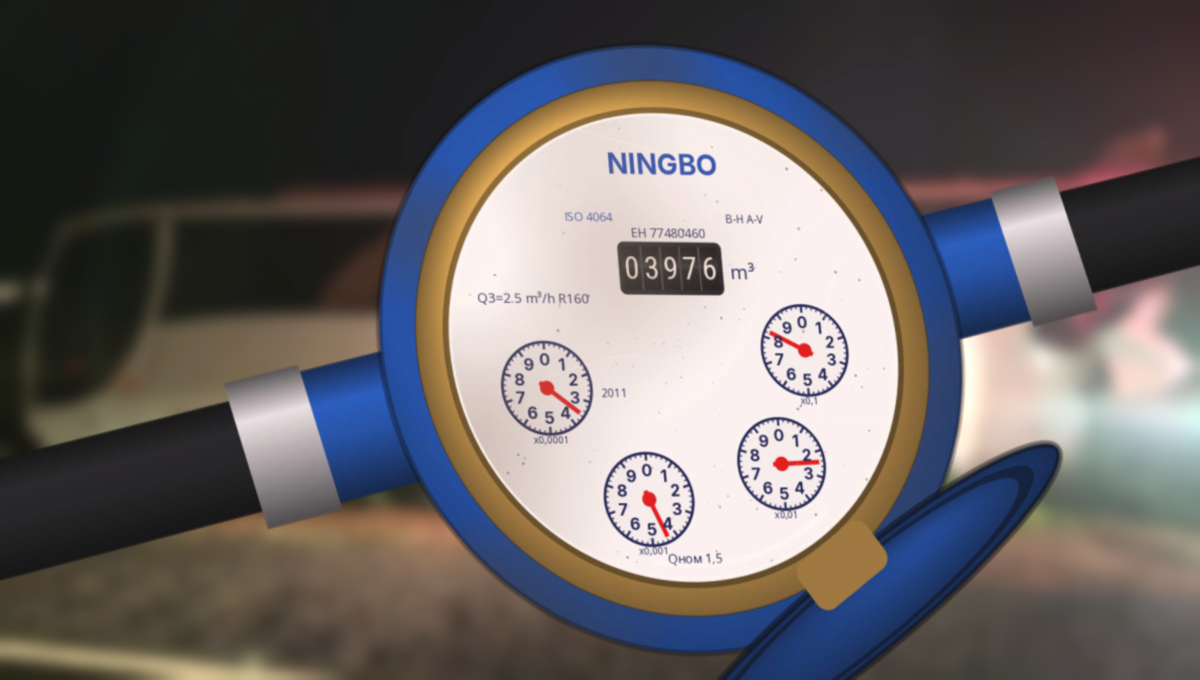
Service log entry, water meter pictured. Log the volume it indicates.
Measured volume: 3976.8243 m³
